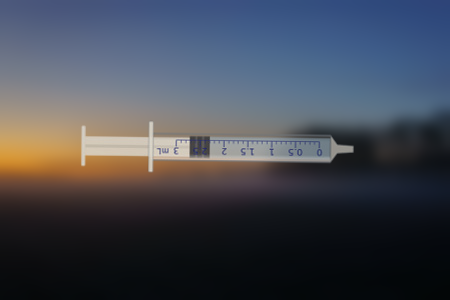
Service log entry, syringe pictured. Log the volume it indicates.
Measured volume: 2.3 mL
